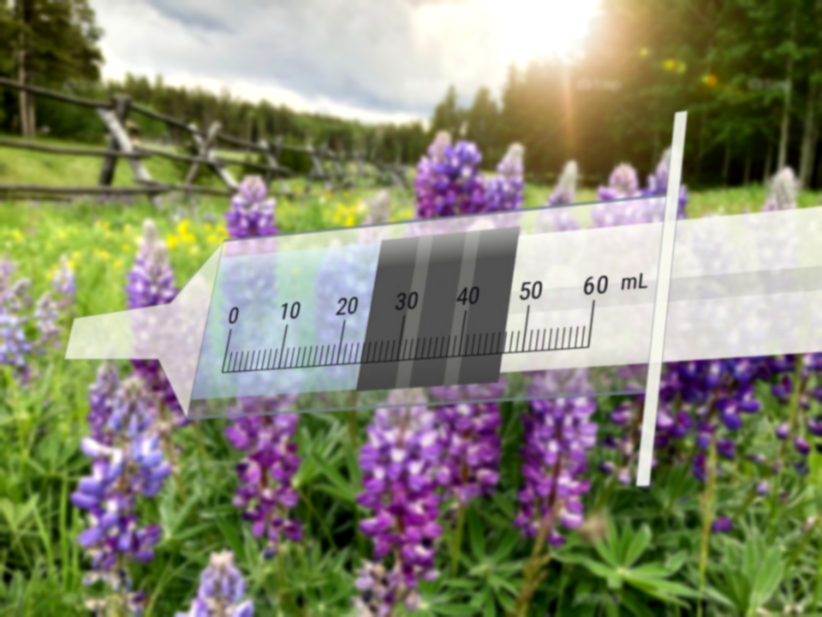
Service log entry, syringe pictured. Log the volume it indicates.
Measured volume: 24 mL
